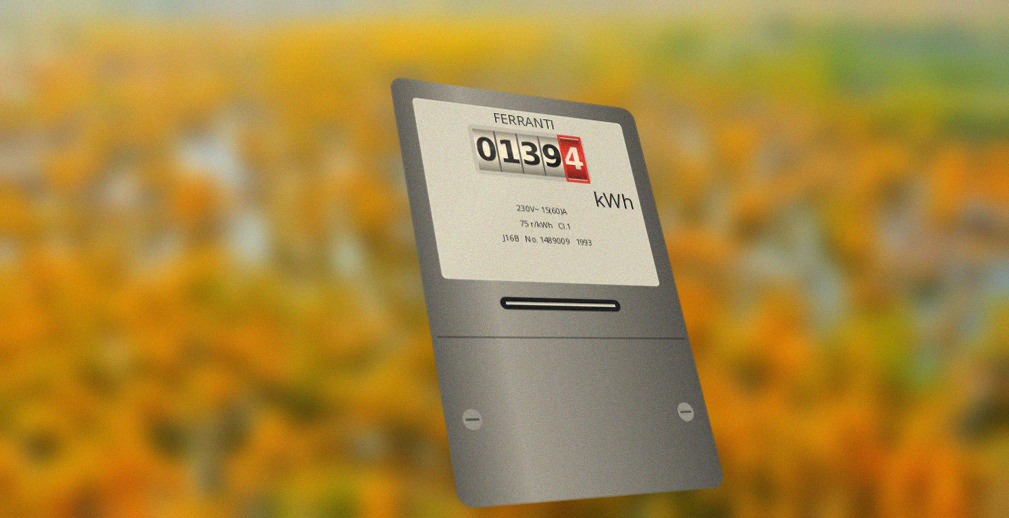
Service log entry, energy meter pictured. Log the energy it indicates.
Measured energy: 139.4 kWh
